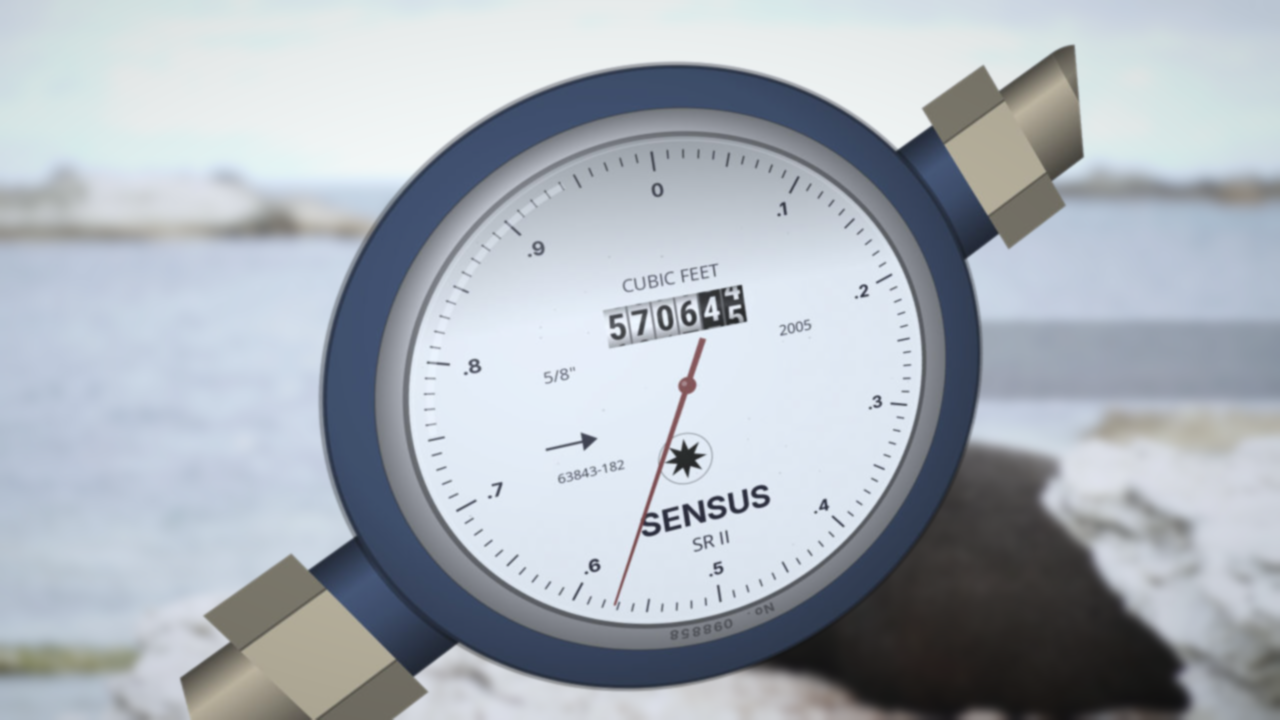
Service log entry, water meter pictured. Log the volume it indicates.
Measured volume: 570644.57 ft³
